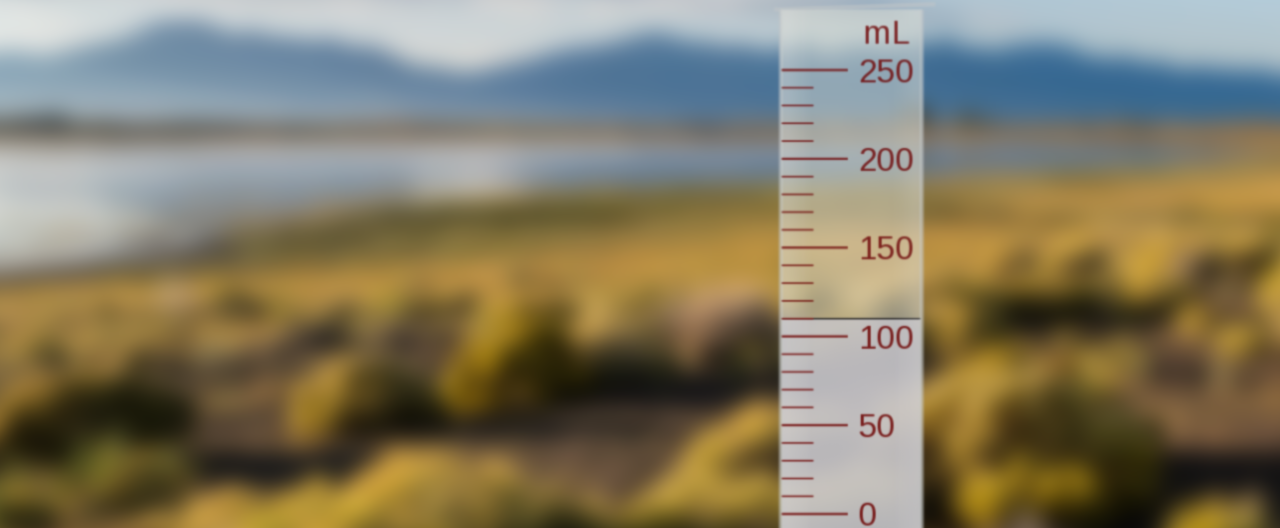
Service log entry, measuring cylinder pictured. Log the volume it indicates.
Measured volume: 110 mL
